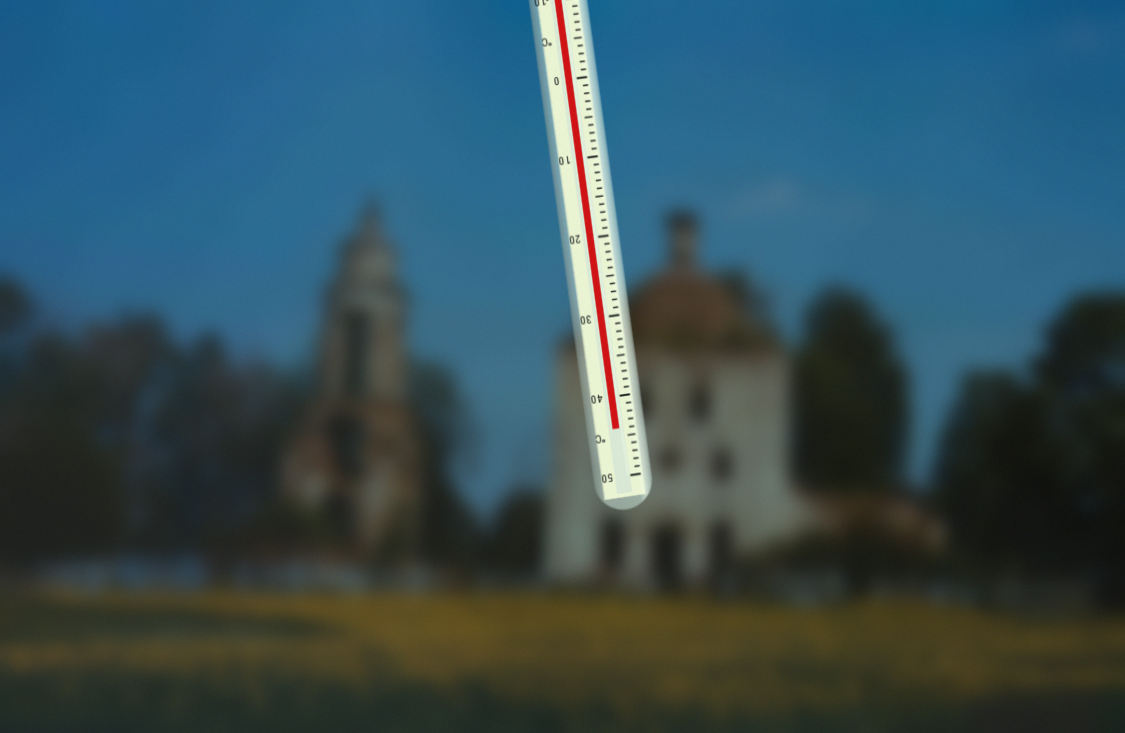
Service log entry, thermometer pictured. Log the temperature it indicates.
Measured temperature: 44 °C
